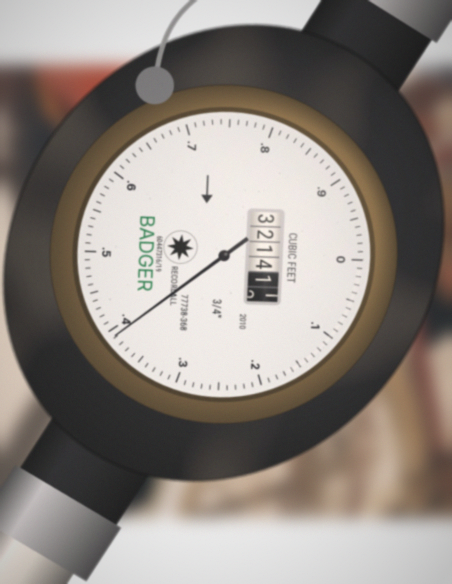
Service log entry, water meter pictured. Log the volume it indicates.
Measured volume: 321411.39 ft³
